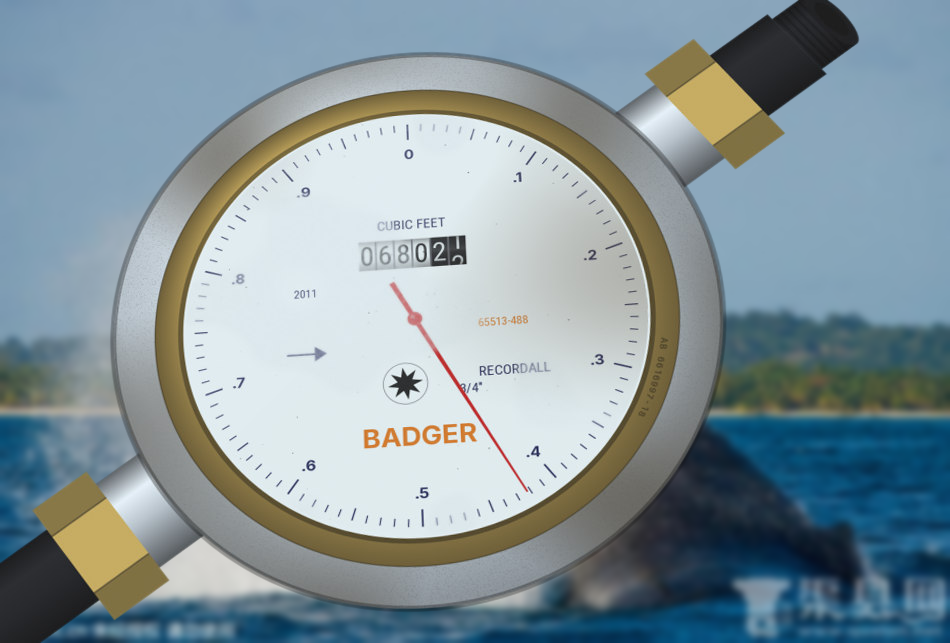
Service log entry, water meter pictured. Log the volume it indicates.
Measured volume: 68021.42 ft³
